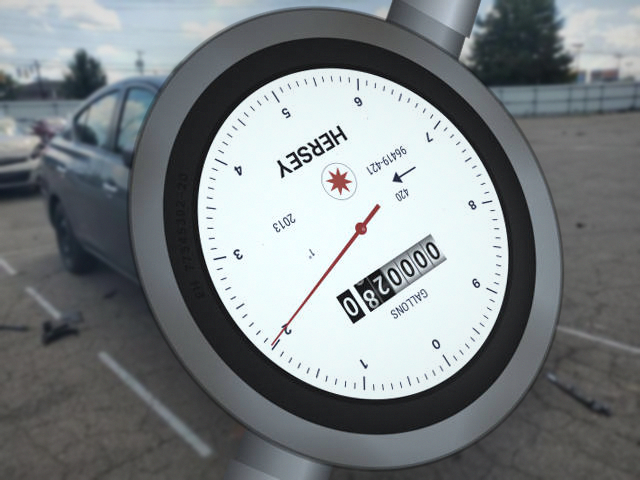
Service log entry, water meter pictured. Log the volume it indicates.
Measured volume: 282.0 gal
